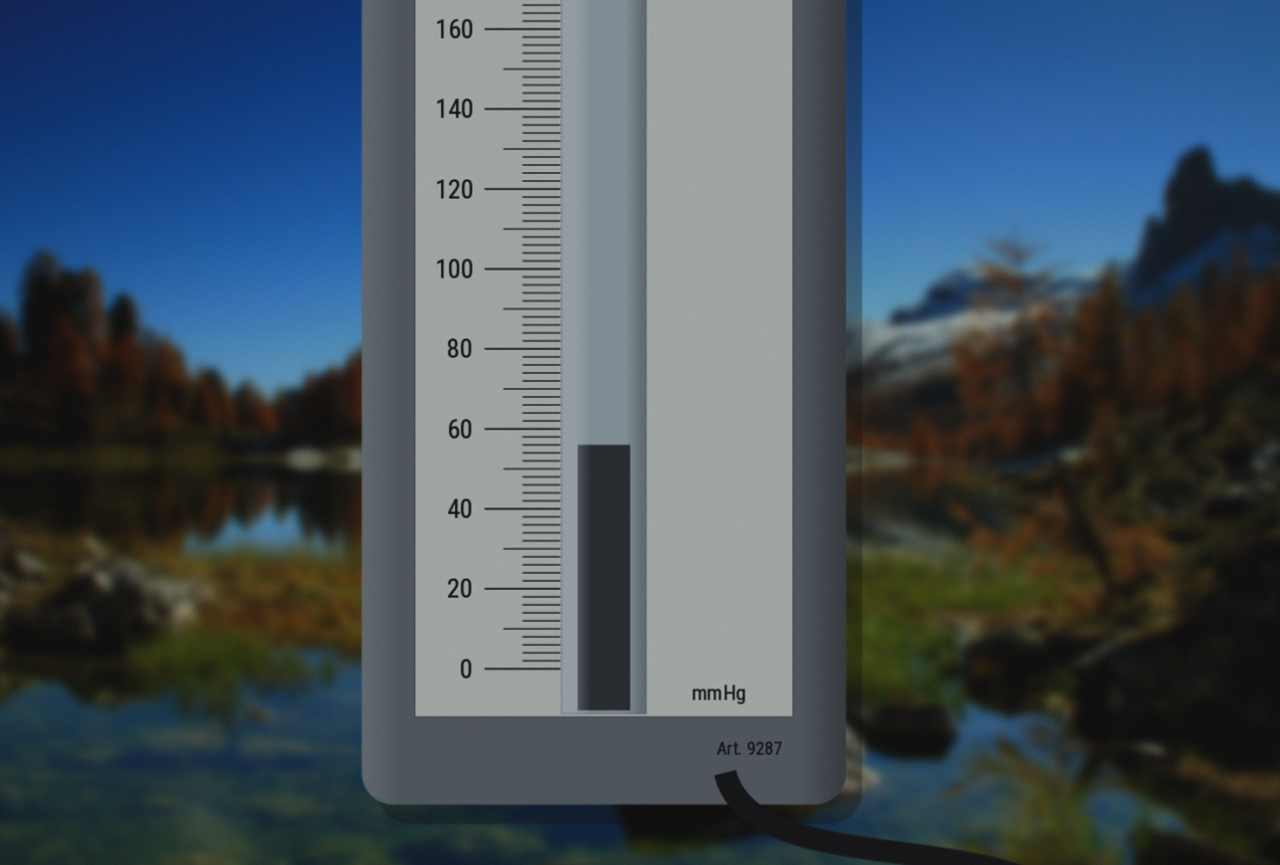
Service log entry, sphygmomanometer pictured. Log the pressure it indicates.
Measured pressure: 56 mmHg
